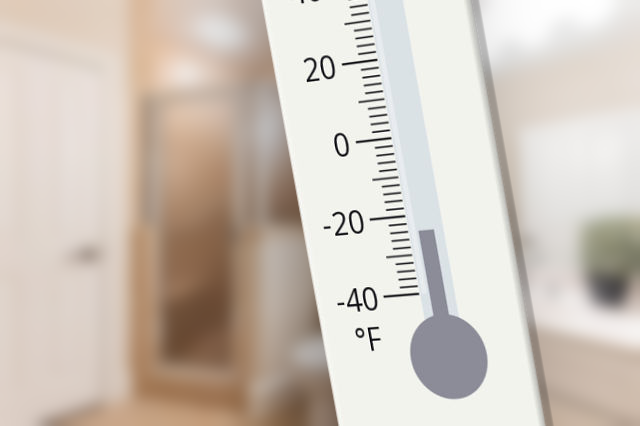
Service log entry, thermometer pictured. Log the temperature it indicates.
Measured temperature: -24 °F
